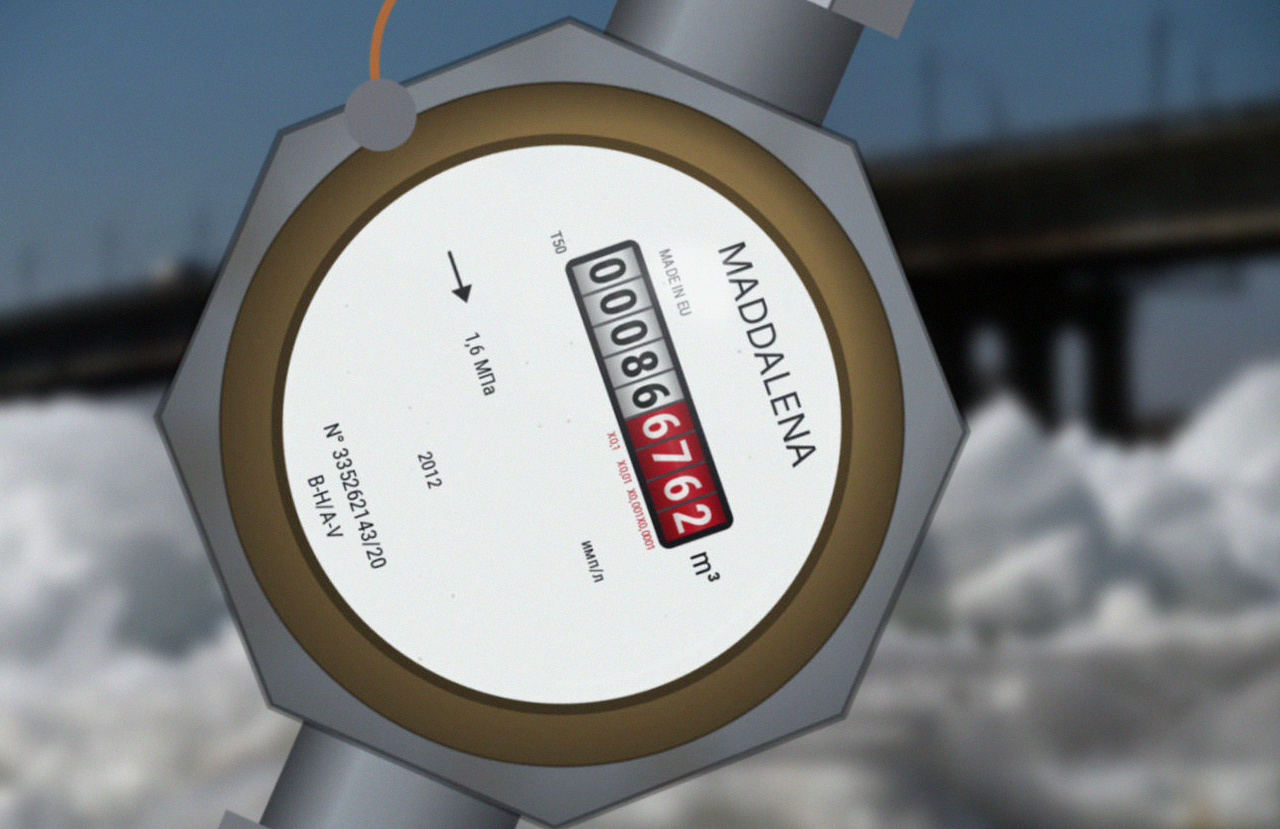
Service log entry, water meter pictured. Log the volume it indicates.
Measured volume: 86.6762 m³
